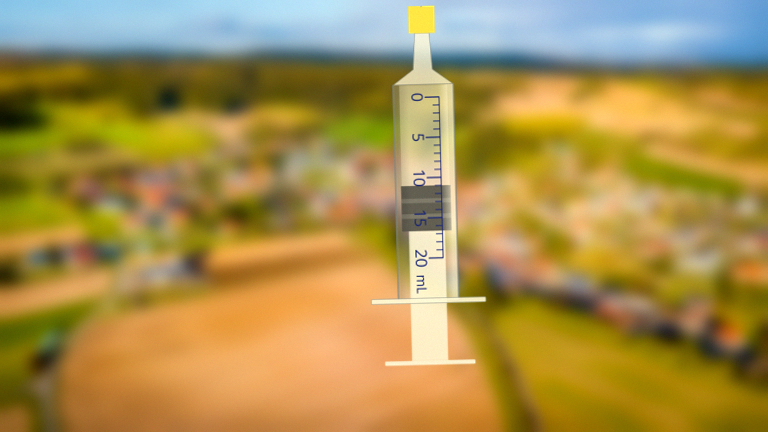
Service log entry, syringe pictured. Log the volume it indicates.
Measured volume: 11 mL
